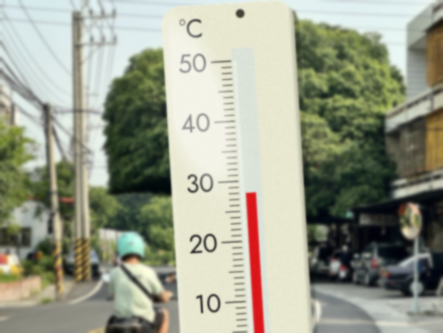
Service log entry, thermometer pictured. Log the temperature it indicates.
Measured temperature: 28 °C
